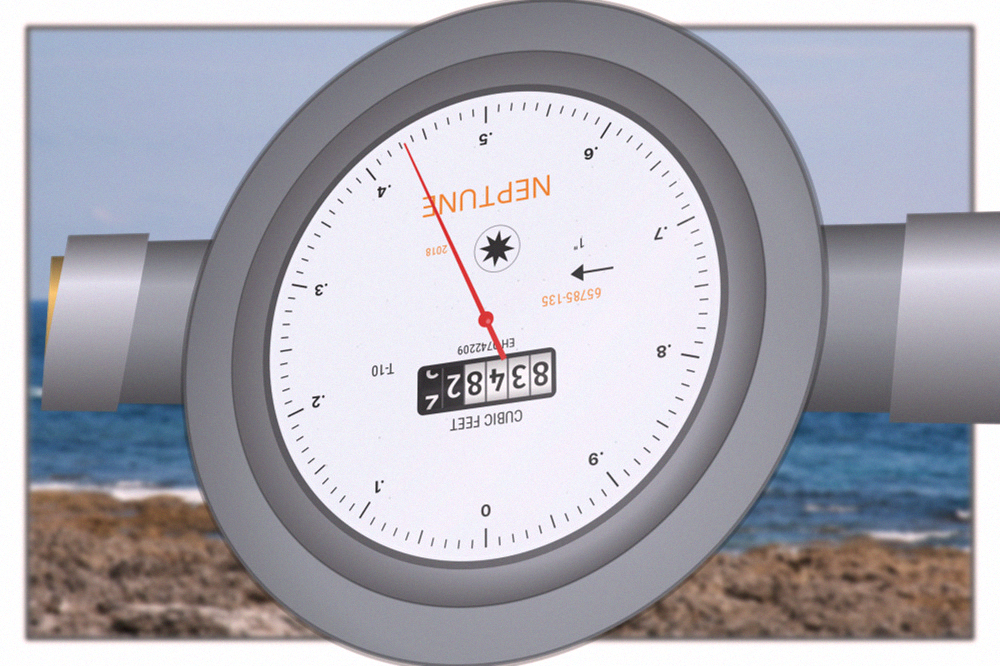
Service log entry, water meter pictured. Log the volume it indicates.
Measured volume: 834822.43 ft³
